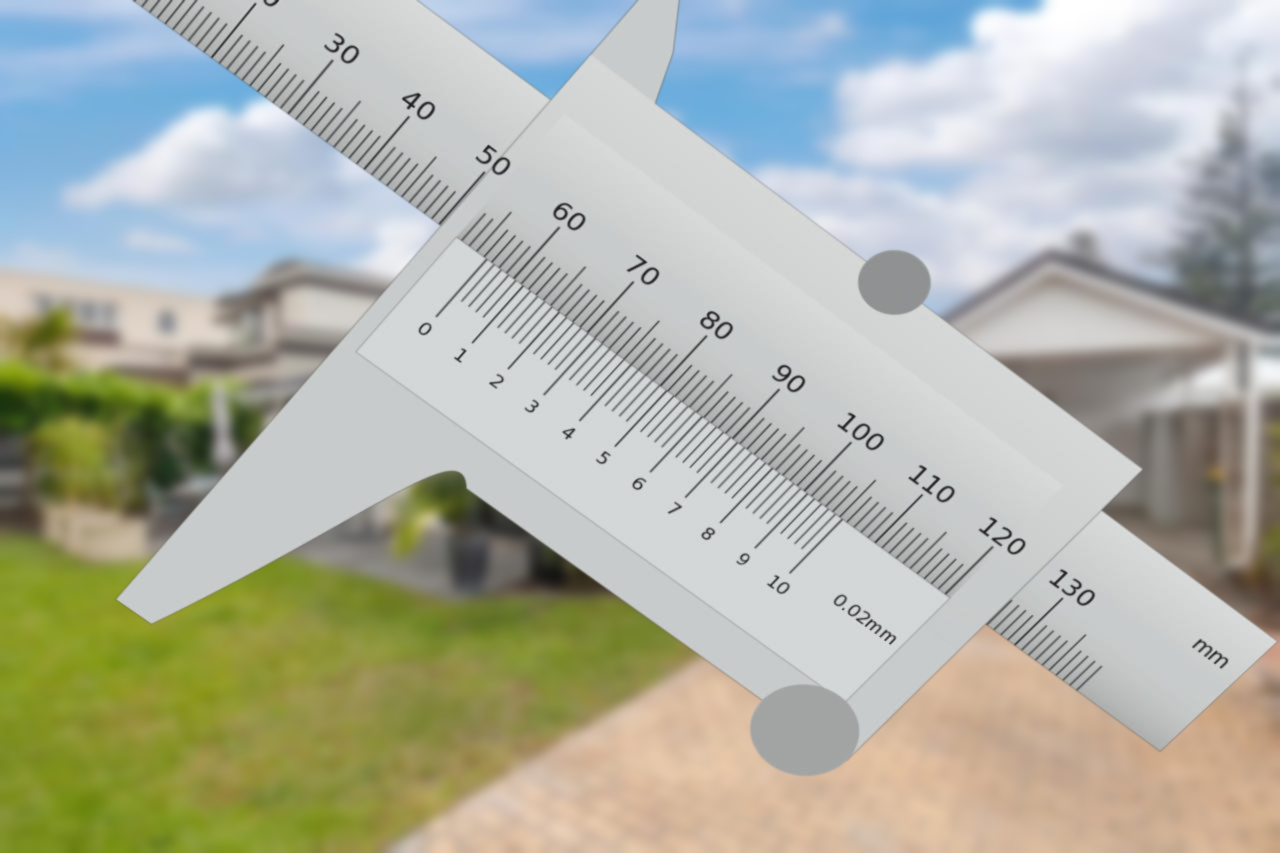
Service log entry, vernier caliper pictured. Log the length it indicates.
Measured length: 56.4 mm
